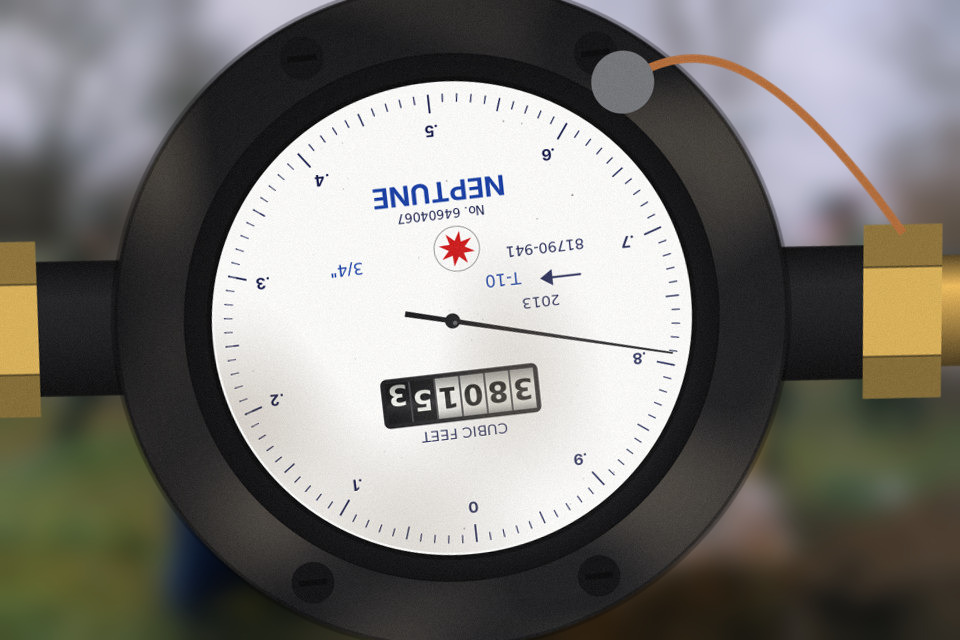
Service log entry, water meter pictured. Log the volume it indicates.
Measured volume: 380152.79 ft³
